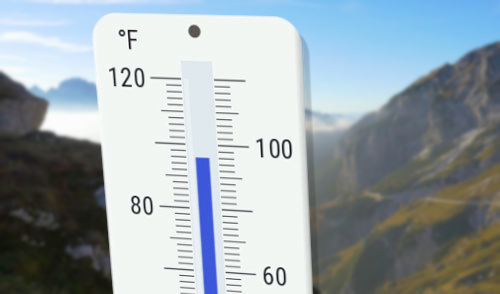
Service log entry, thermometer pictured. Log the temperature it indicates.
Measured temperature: 96 °F
